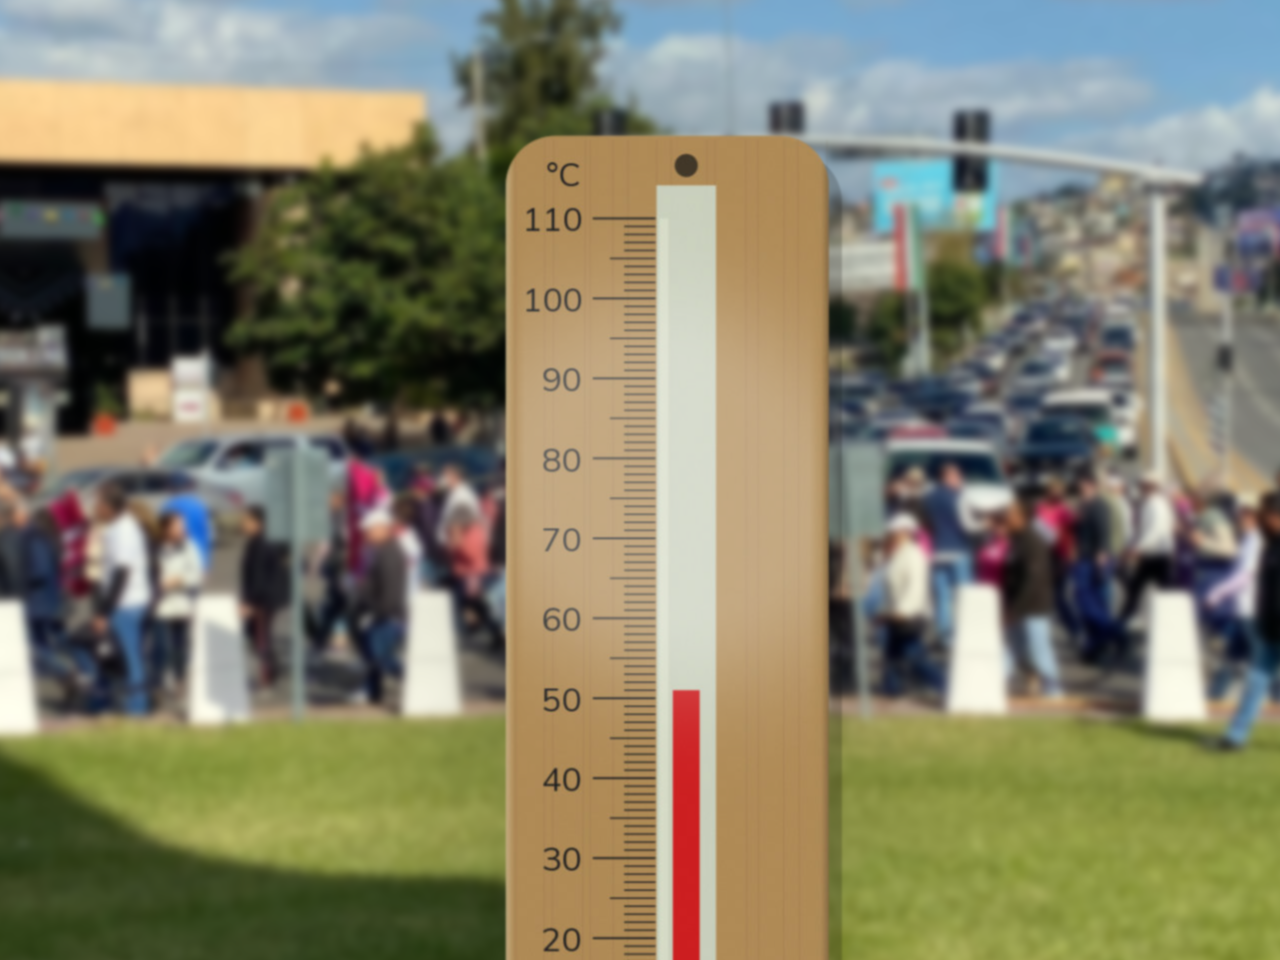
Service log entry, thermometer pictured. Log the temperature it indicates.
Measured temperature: 51 °C
